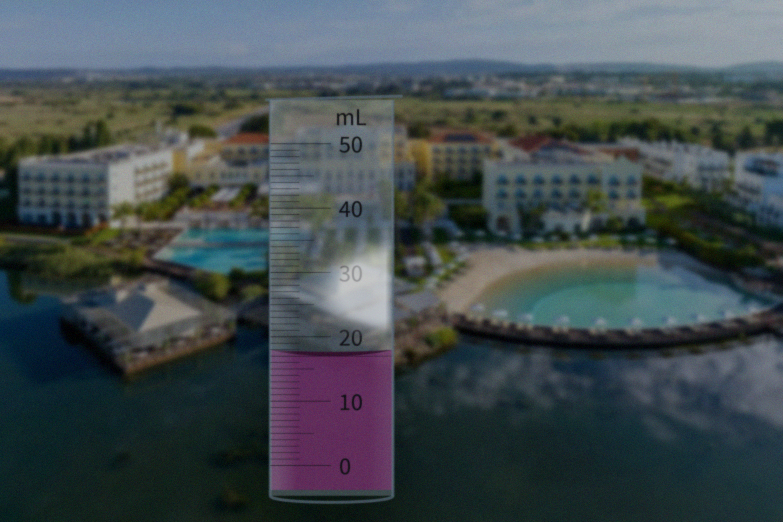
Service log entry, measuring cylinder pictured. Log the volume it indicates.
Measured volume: 17 mL
